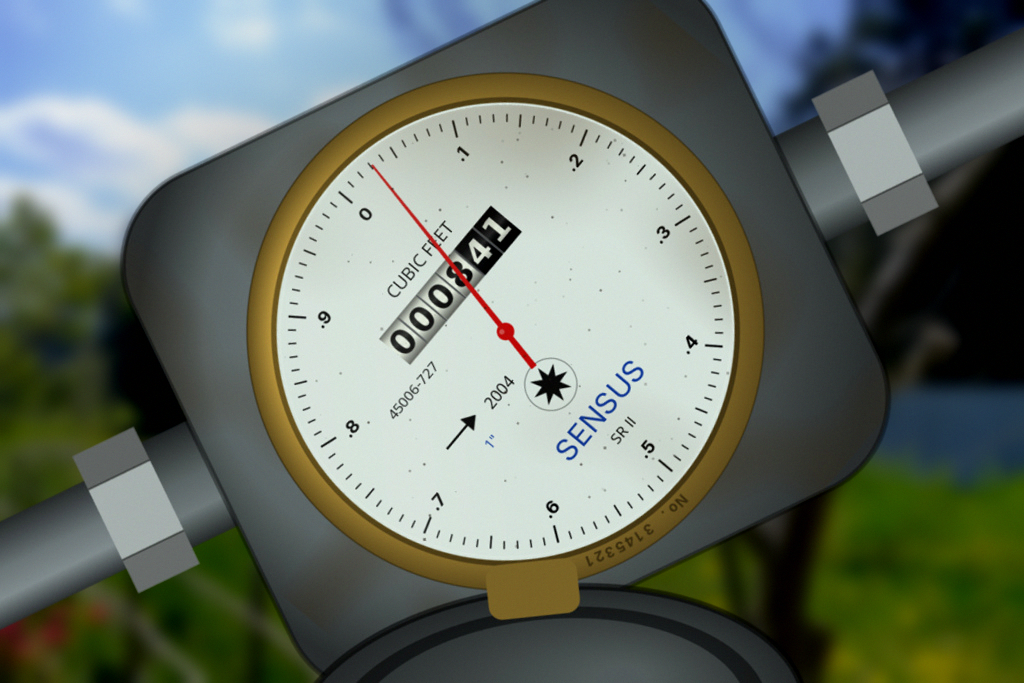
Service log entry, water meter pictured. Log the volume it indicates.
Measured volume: 841.03 ft³
